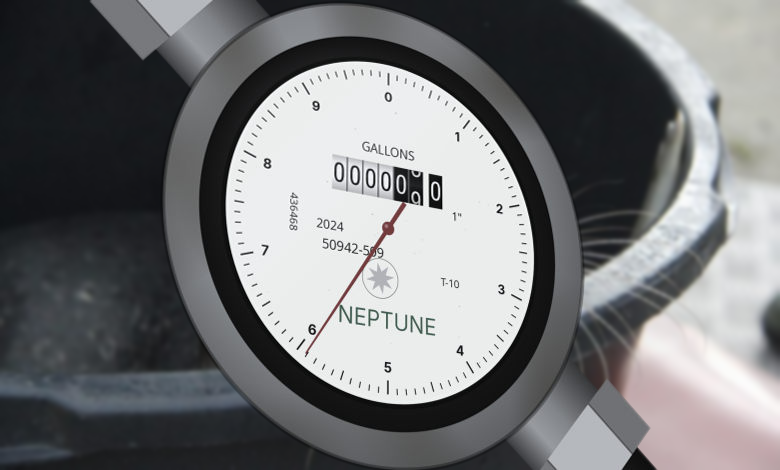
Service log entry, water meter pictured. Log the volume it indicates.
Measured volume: 85.9 gal
